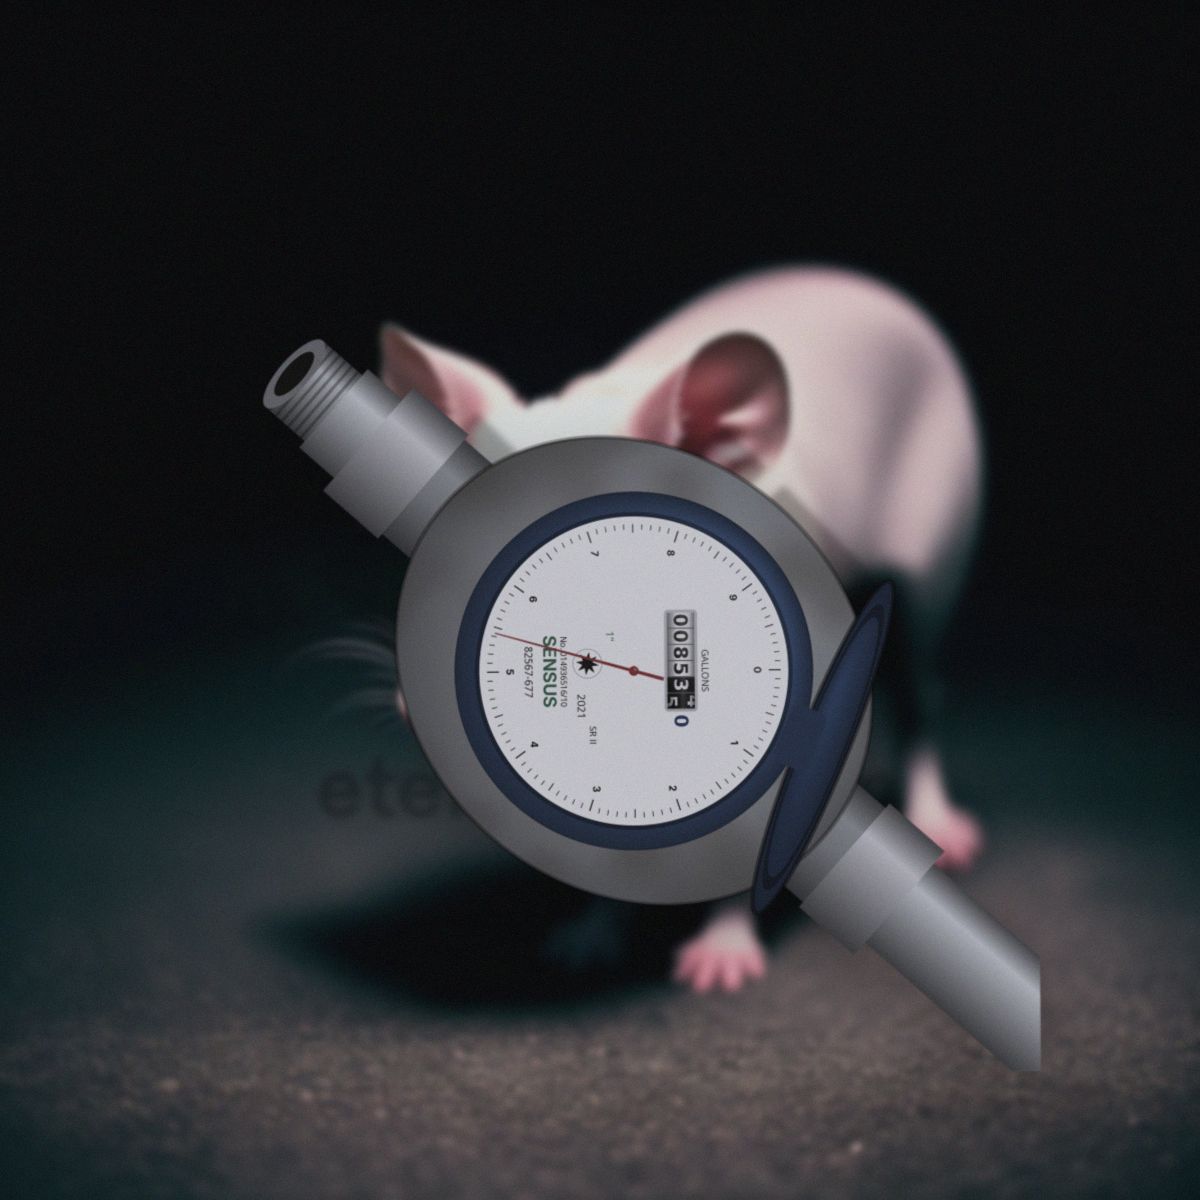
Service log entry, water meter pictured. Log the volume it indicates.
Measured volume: 85345.4 gal
